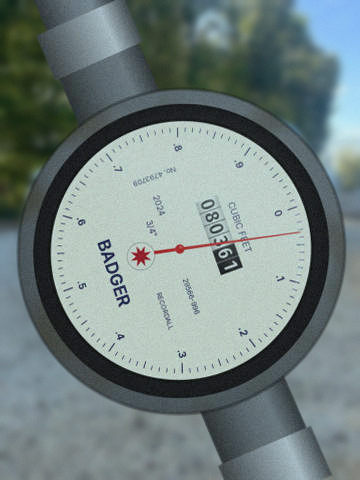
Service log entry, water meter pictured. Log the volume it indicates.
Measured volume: 80361.03 ft³
